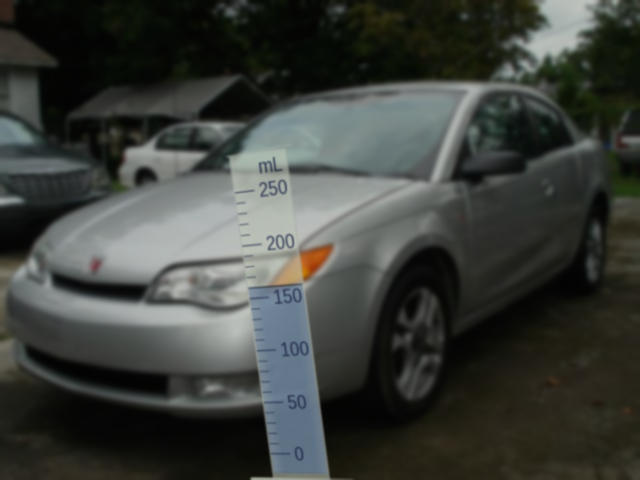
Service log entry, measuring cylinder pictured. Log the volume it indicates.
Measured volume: 160 mL
